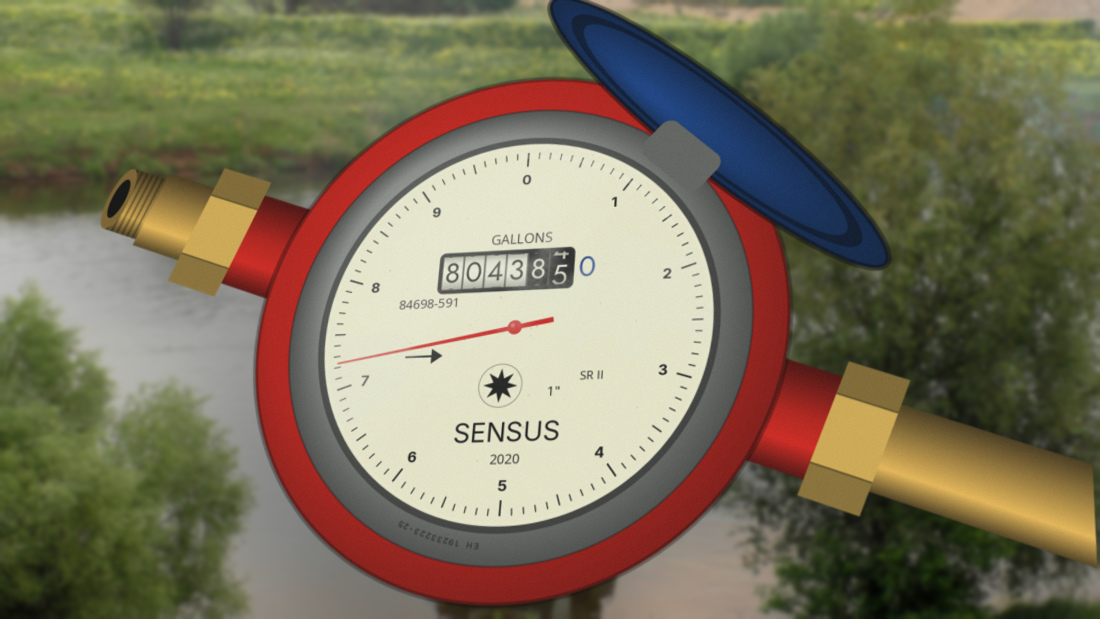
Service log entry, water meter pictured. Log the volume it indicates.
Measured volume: 8043847.2 gal
